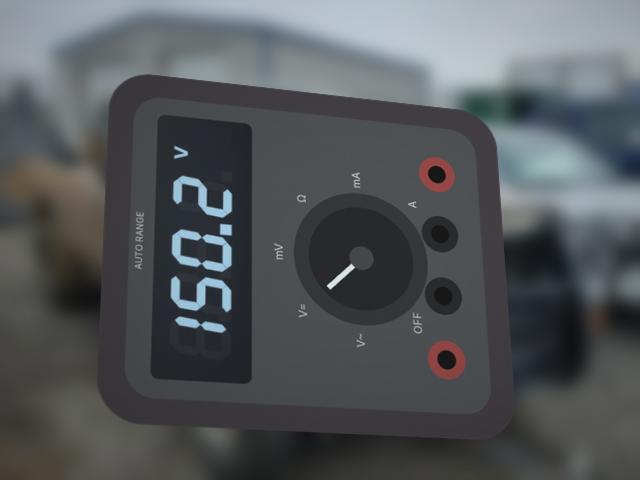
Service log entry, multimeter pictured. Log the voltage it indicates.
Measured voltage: 150.2 V
